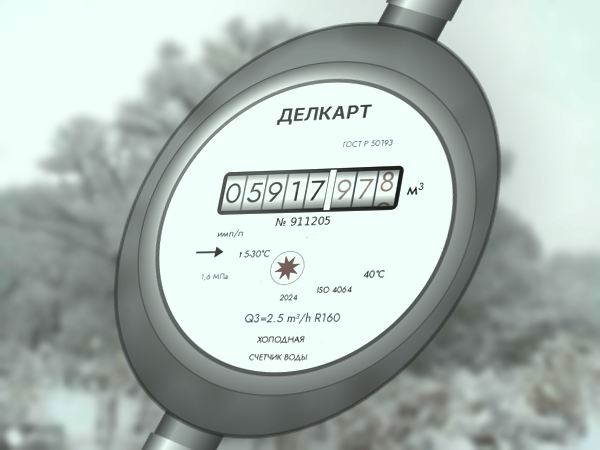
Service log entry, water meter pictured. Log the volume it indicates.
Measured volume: 5917.978 m³
